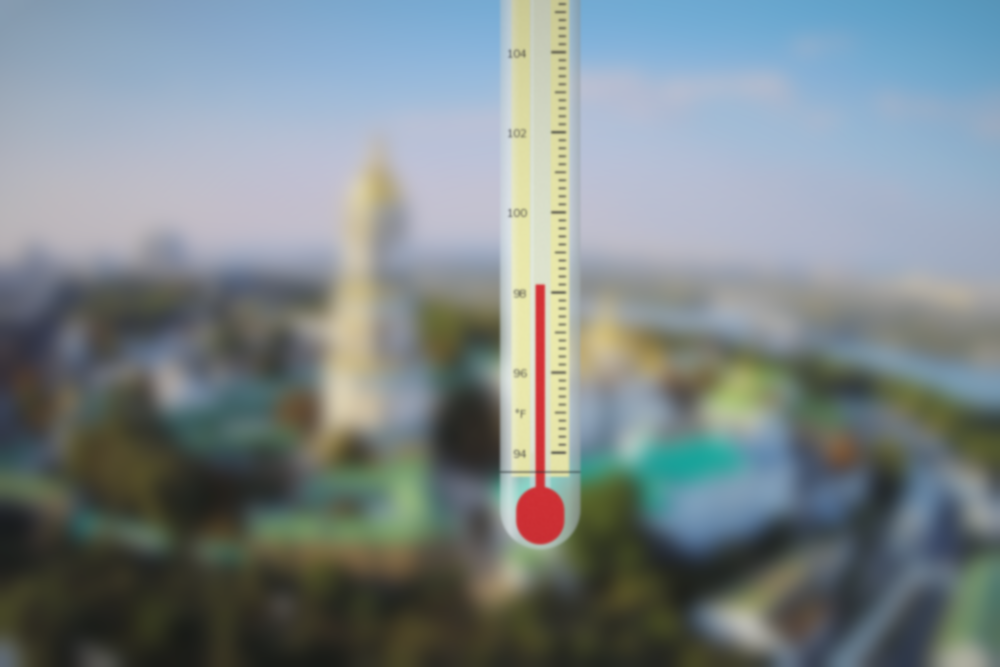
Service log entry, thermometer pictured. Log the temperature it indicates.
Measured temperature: 98.2 °F
